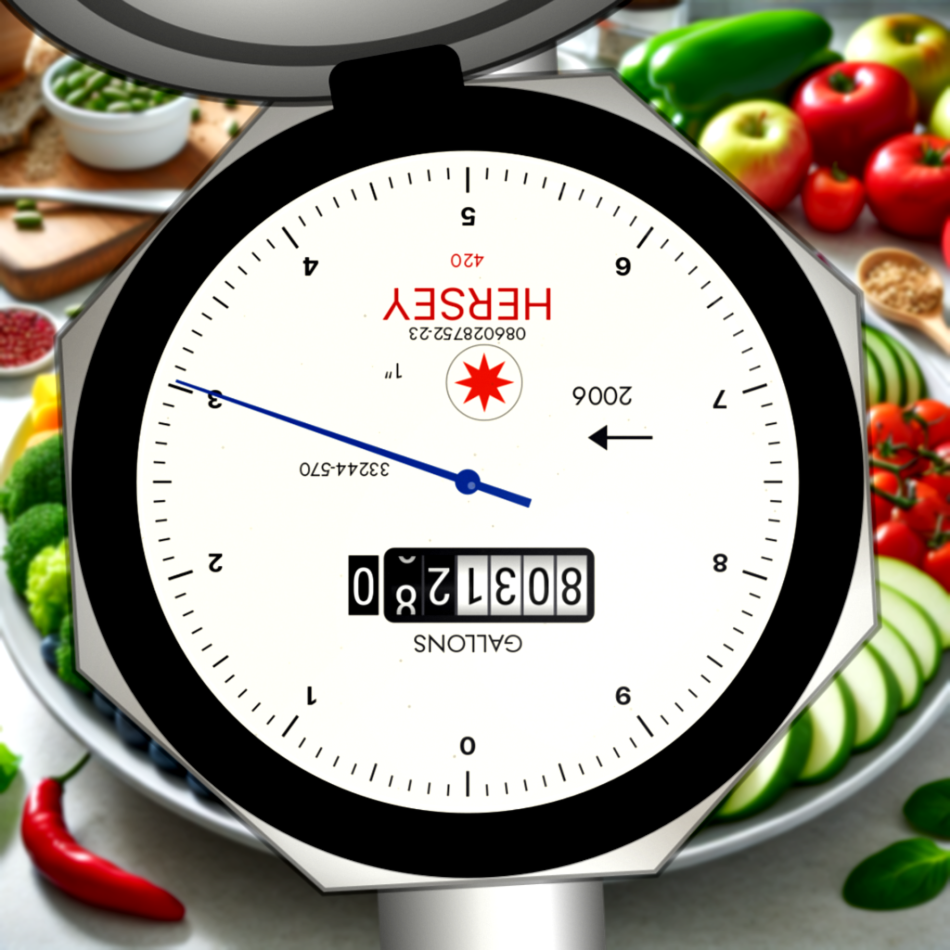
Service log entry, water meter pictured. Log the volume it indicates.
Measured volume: 8031283.0 gal
